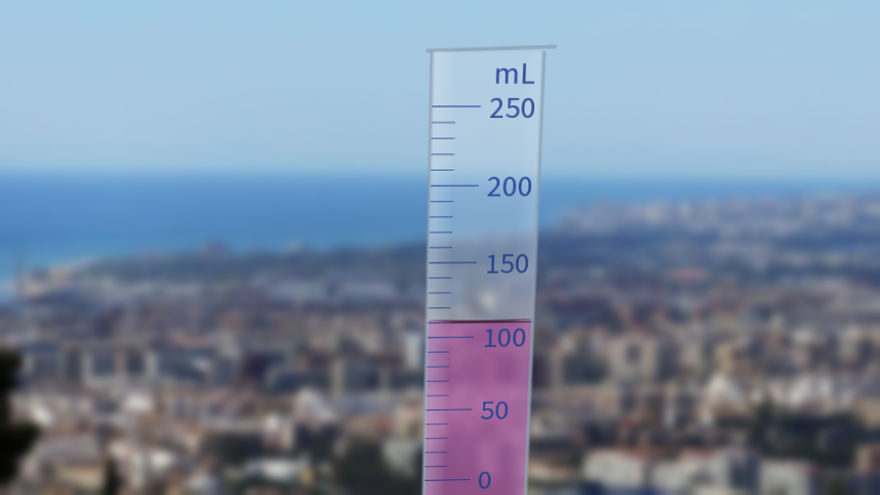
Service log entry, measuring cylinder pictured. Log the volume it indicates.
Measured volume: 110 mL
